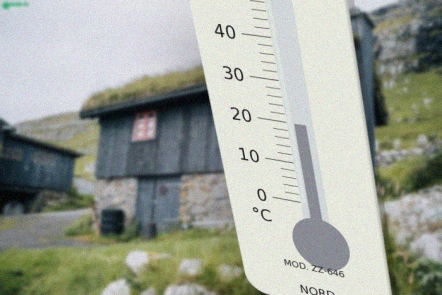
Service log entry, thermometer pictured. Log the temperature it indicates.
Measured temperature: 20 °C
